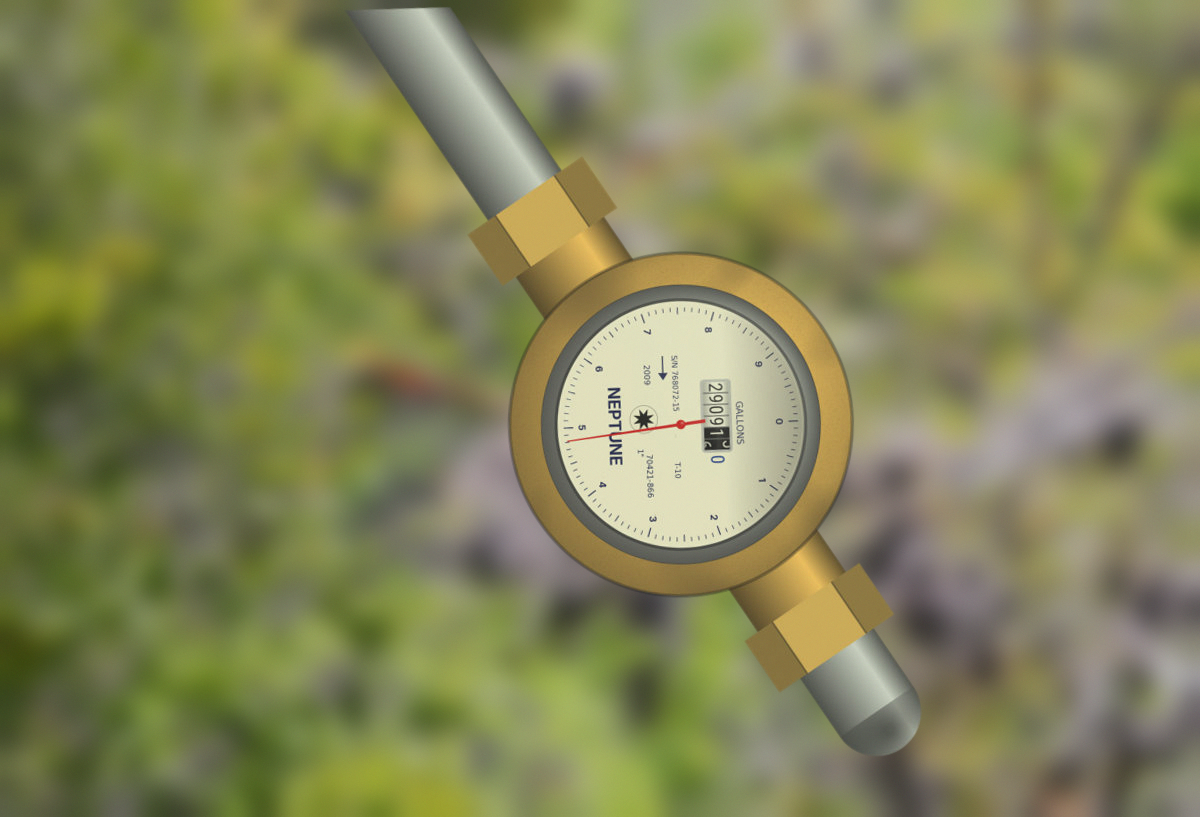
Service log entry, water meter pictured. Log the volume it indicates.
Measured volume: 2909154.8 gal
